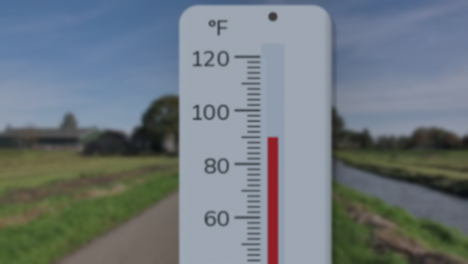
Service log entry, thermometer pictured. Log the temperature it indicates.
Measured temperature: 90 °F
